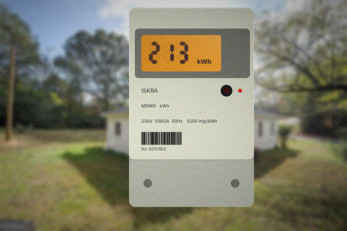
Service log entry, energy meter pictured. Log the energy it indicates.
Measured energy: 213 kWh
